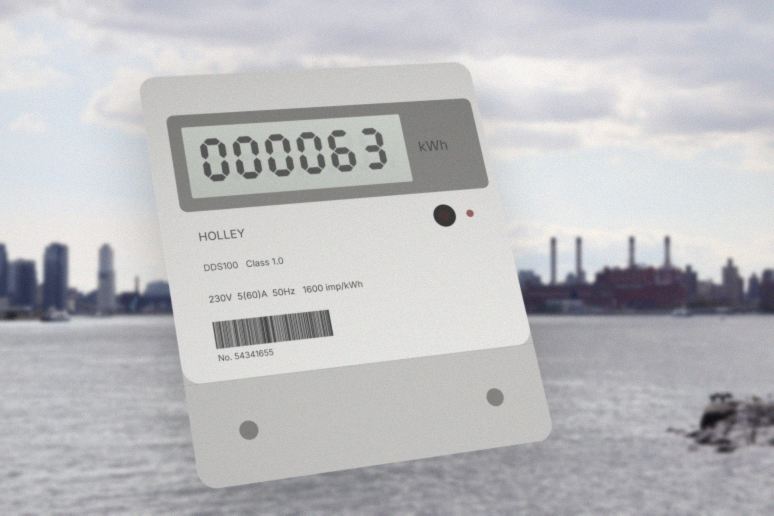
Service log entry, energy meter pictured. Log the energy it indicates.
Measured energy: 63 kWh
